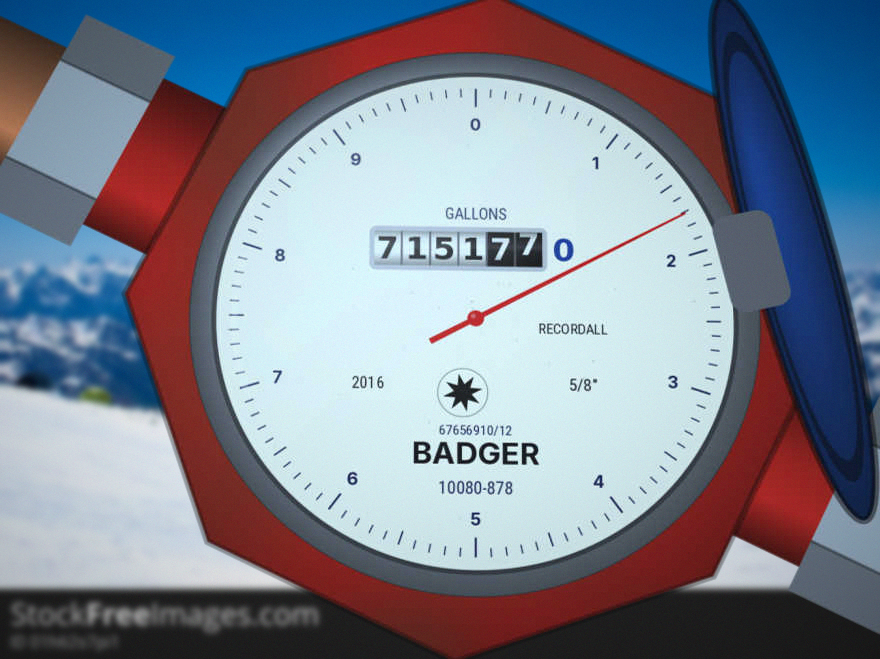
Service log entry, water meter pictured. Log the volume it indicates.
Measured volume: 7151771.7 gal
